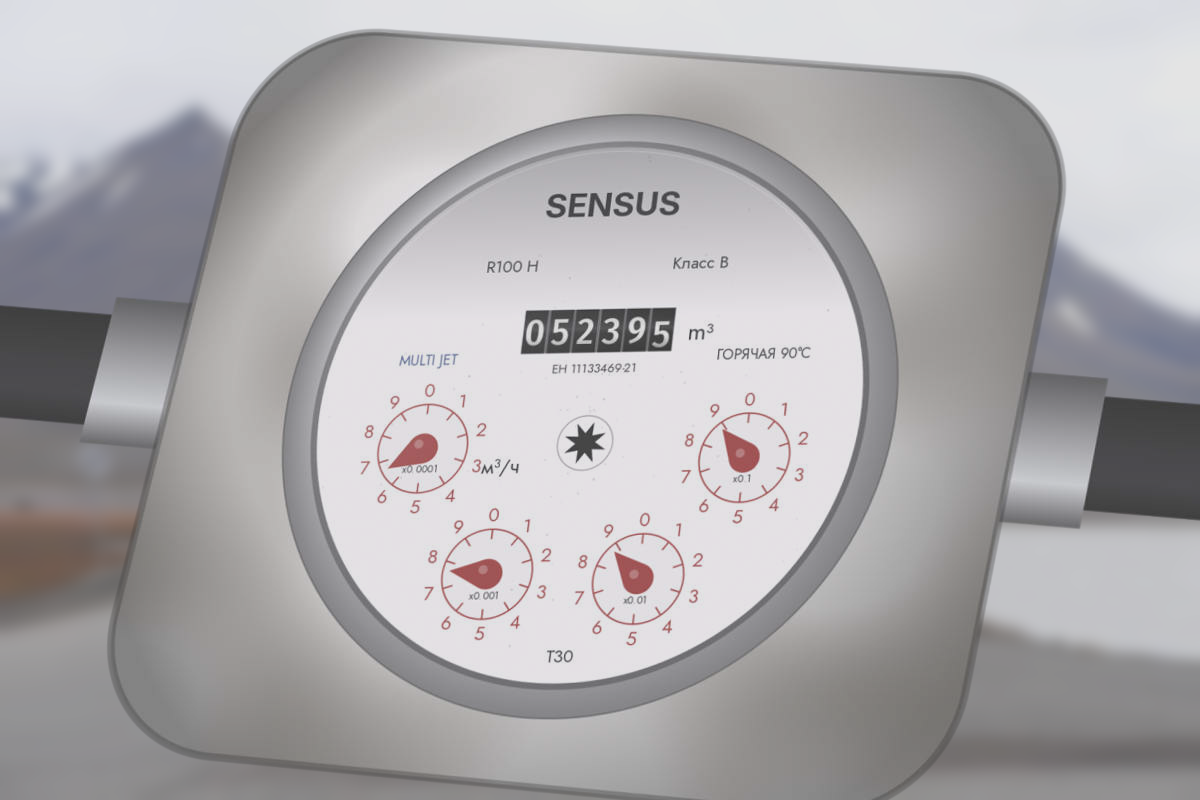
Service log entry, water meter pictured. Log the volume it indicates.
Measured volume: 52394.8876 m³
